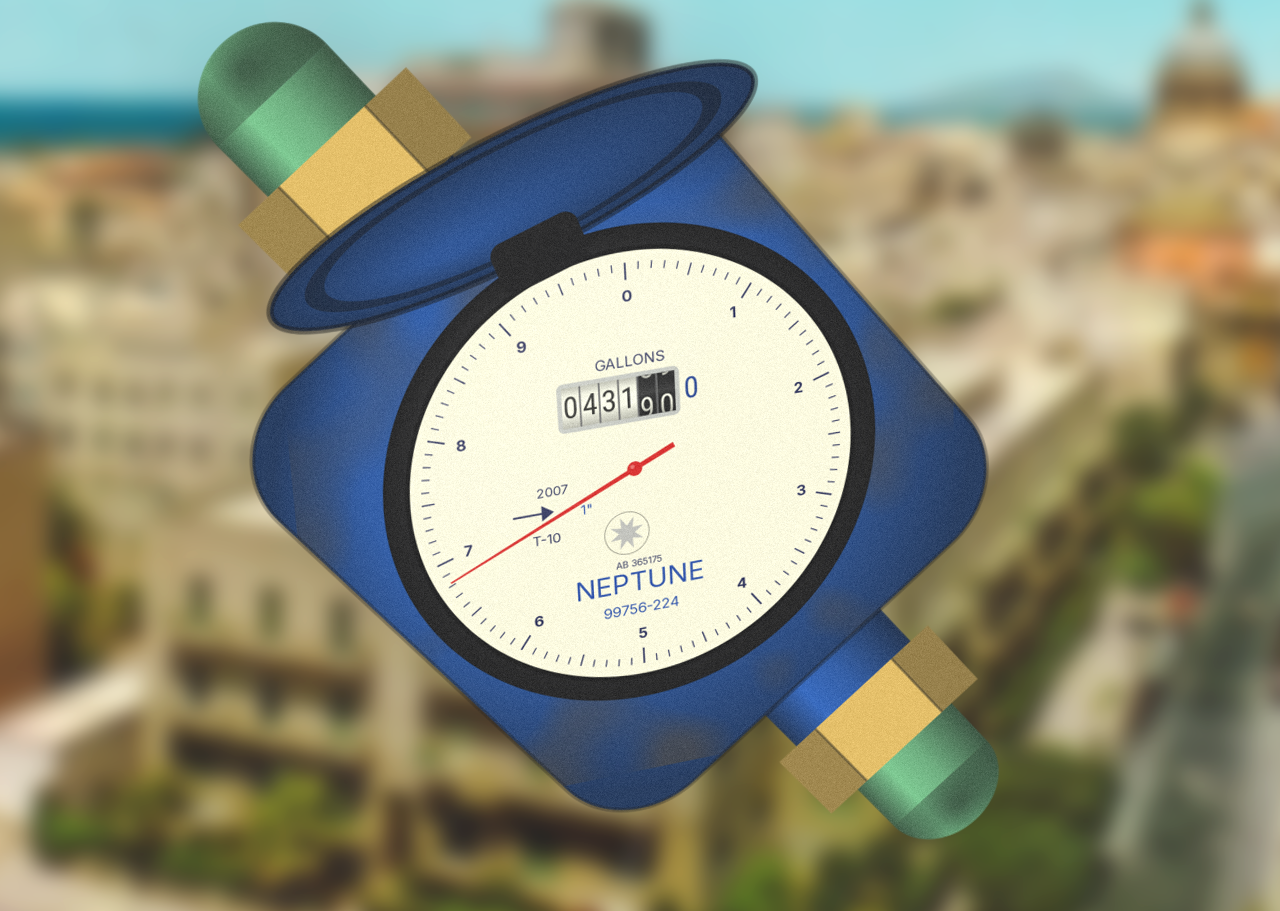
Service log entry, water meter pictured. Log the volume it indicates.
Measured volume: 431896.8 gal
